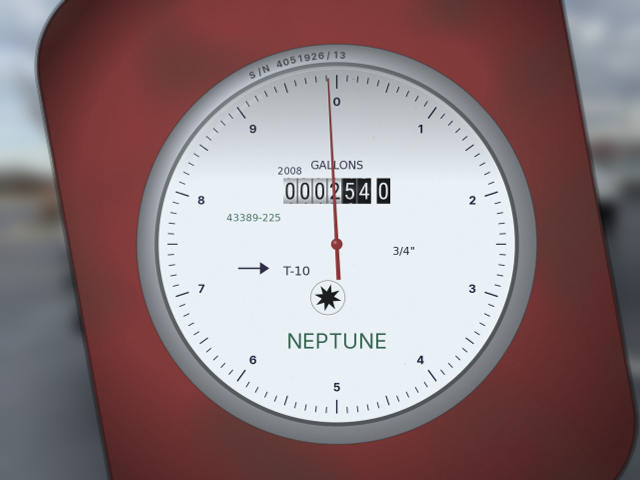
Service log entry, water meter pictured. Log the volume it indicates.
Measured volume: 2539.9 gal
